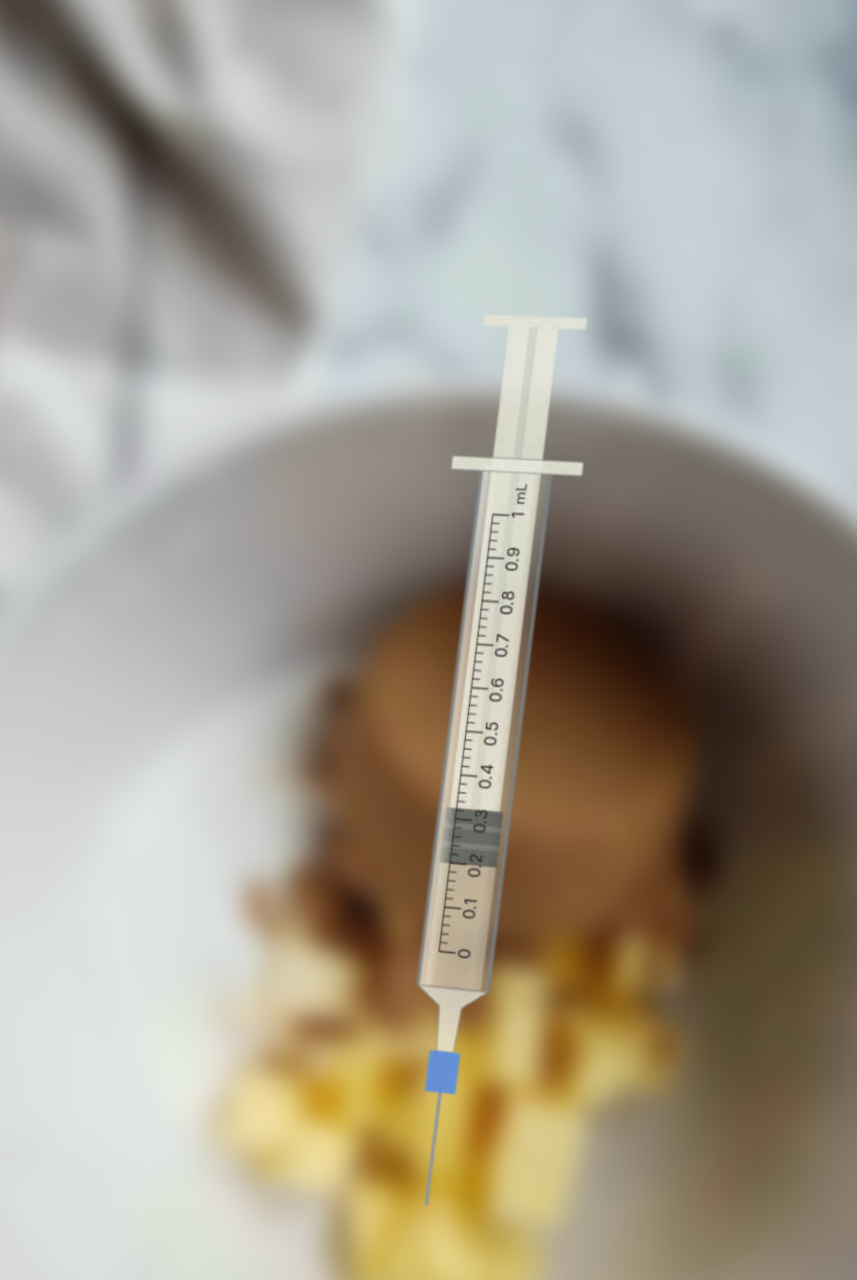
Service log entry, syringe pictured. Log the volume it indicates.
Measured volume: 0.2 mL
